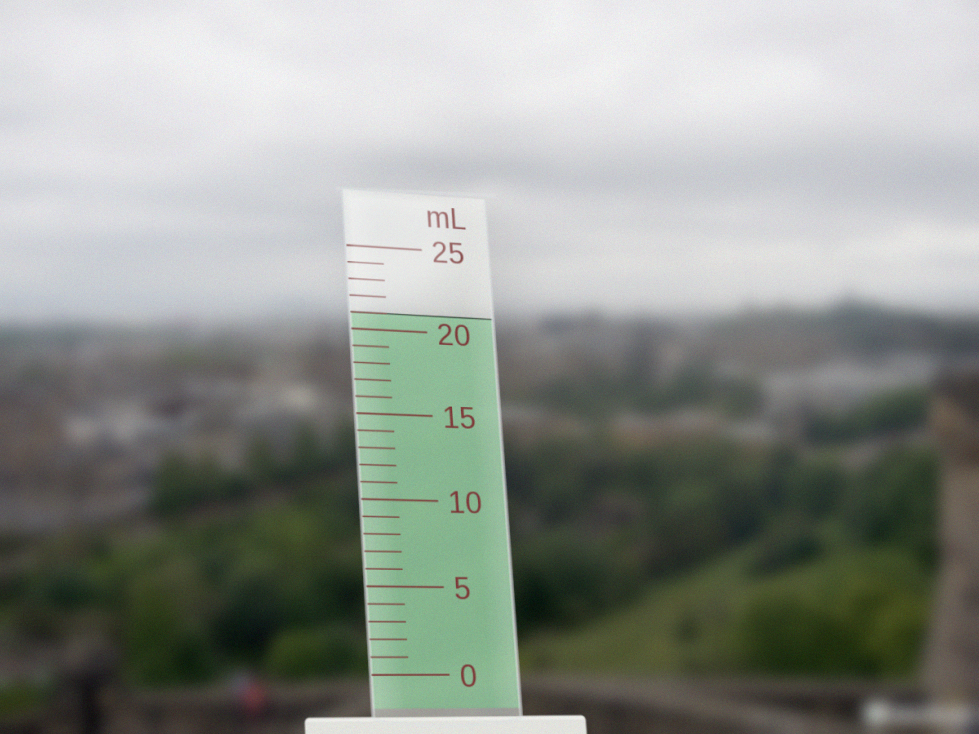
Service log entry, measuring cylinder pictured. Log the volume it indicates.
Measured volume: 21 mL
